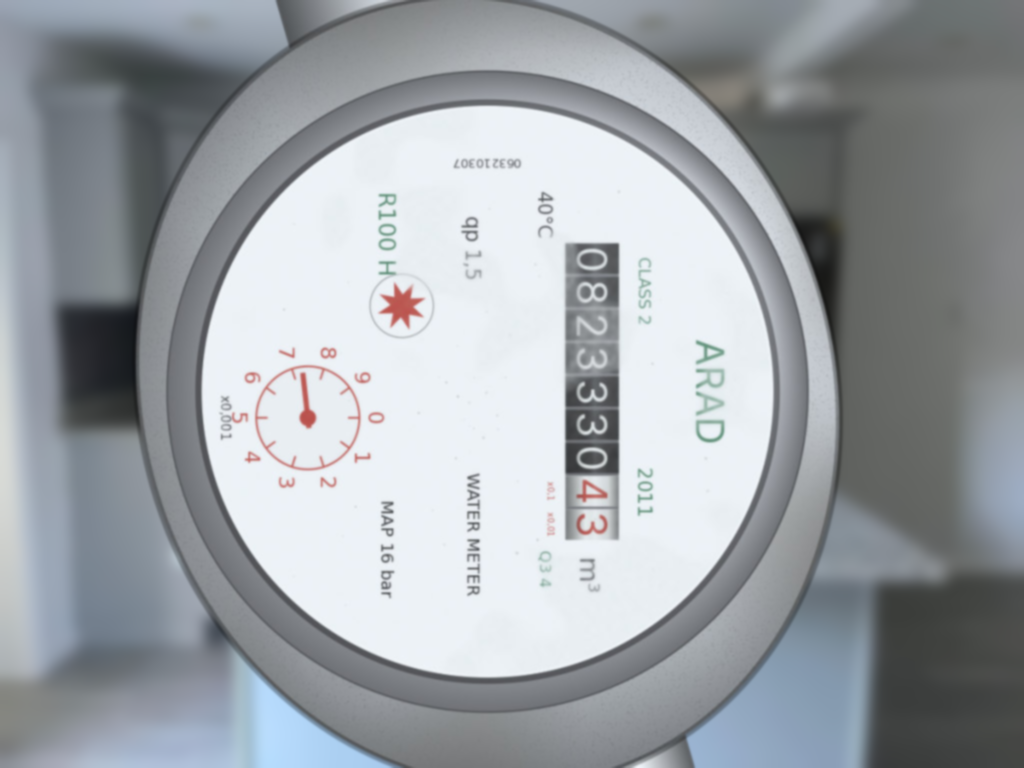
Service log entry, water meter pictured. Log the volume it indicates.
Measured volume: 823330.437 m³
